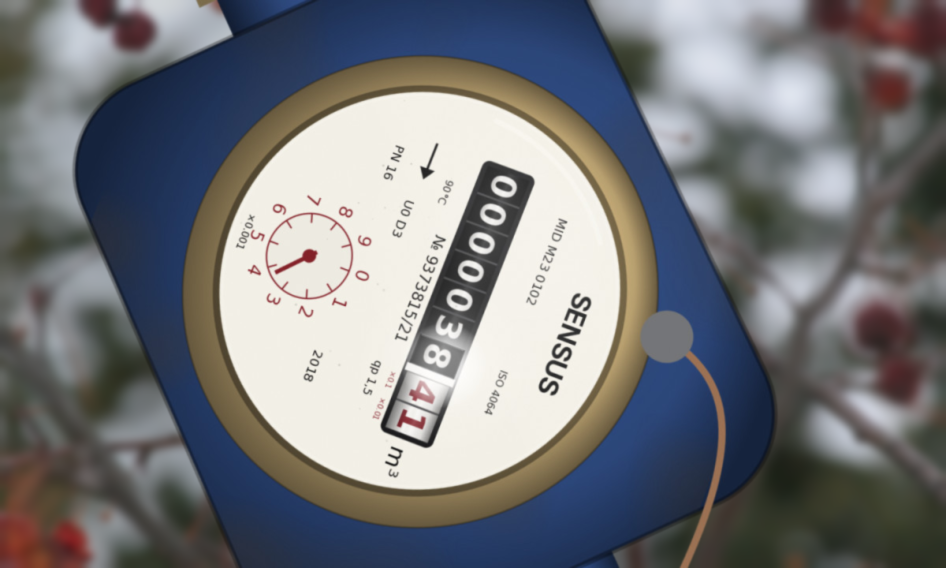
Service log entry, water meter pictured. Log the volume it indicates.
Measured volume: 38.413 m³
